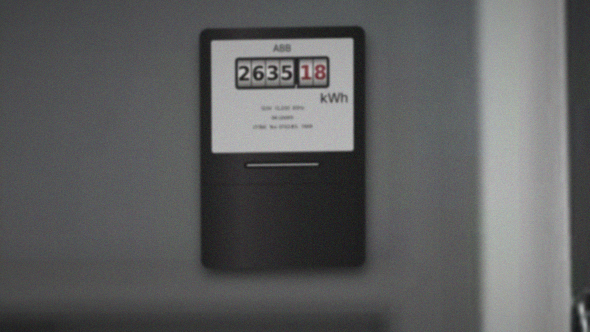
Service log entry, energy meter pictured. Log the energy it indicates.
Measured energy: 2635.18 kWh
